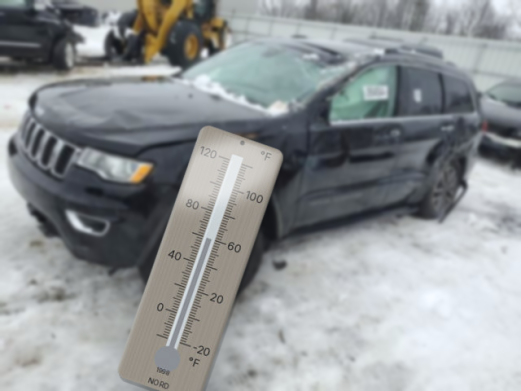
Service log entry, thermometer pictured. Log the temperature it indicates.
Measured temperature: 60 °F
